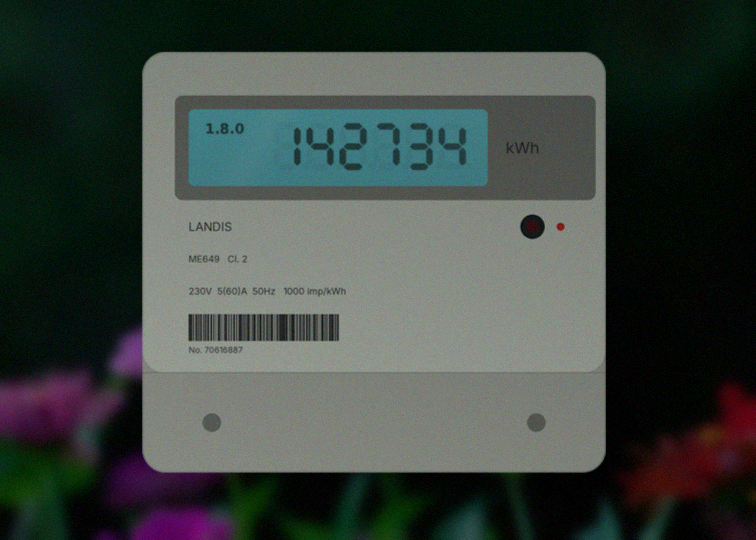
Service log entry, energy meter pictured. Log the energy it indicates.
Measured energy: 142734 kWh
